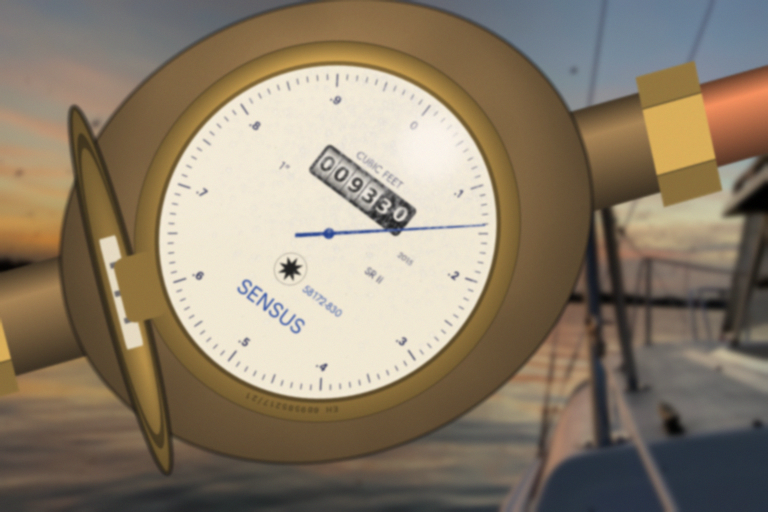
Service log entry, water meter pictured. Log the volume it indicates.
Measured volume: 9330.14 ft³
